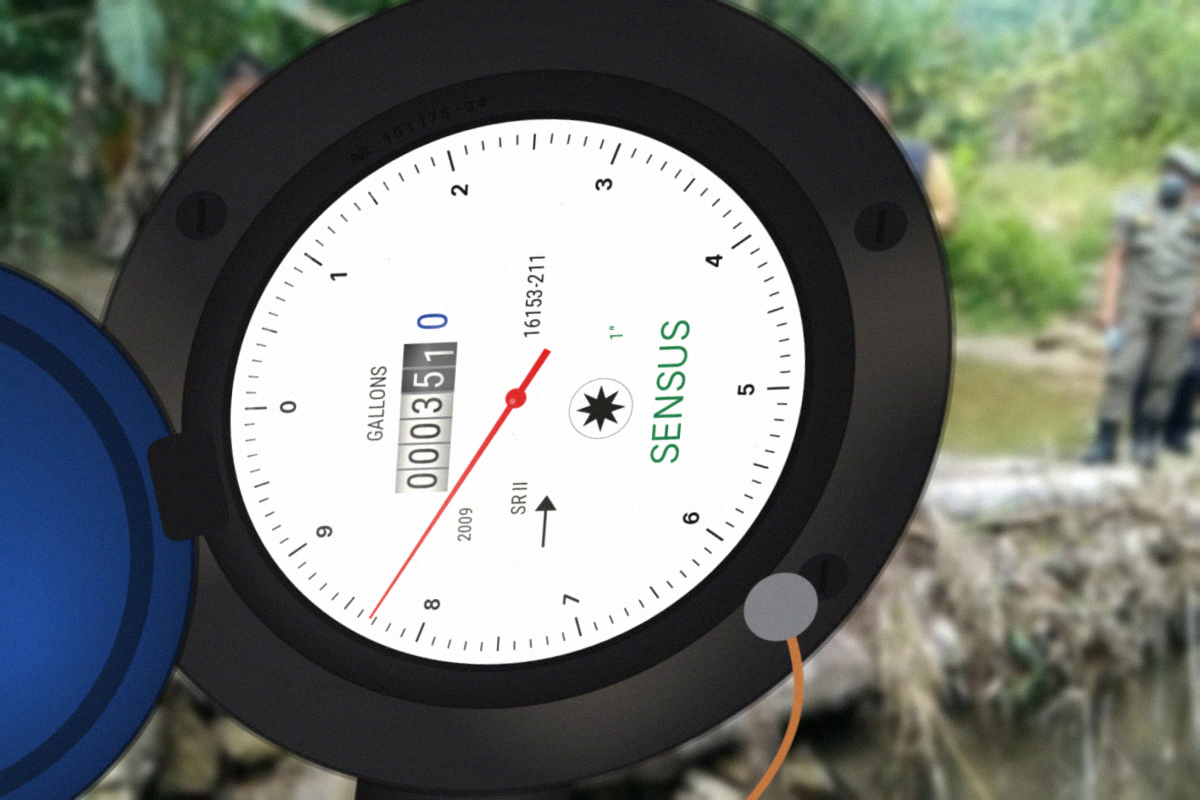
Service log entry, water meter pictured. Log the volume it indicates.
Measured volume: 3508.3 gal
